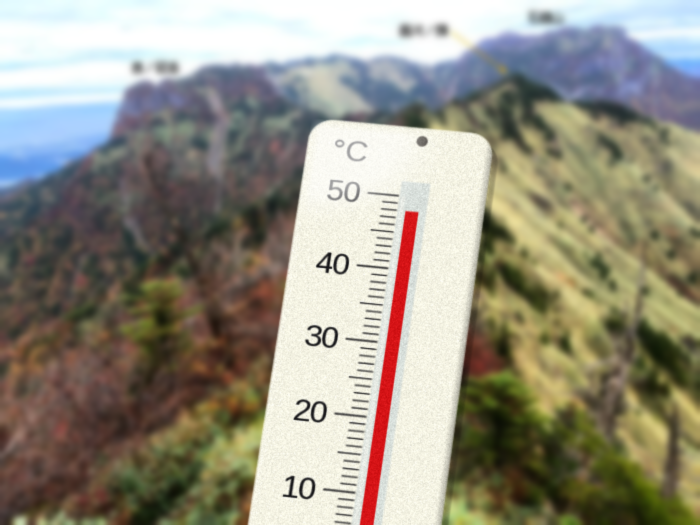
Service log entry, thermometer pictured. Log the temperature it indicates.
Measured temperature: 48 °C
